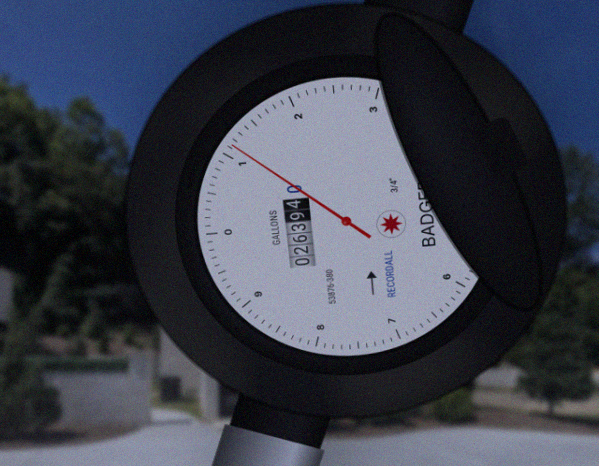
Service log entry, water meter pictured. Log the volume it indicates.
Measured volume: 263941.1 gal
